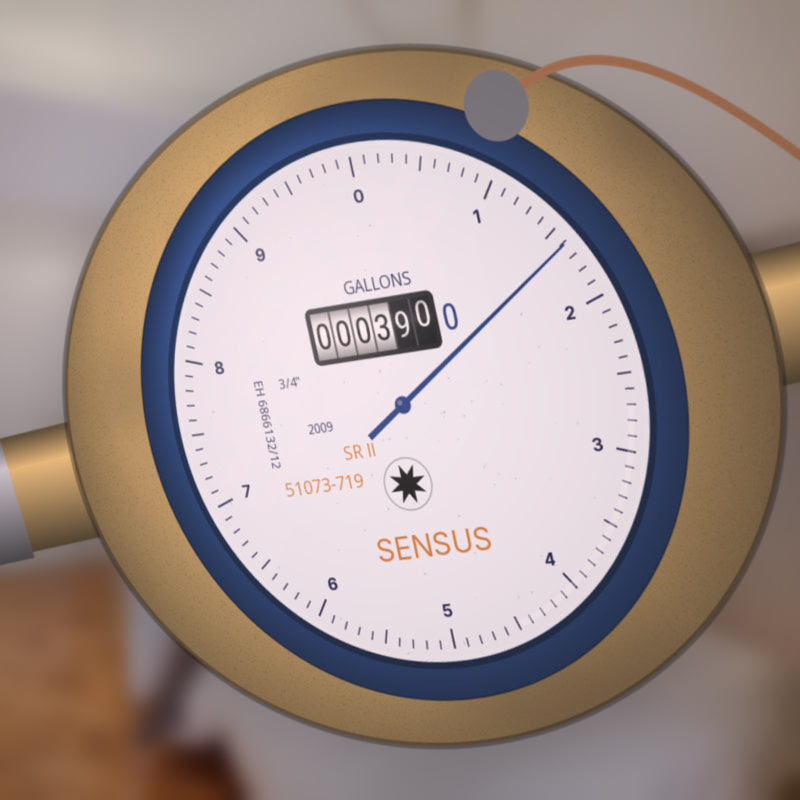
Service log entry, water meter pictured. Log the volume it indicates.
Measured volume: 3901.6 gal
